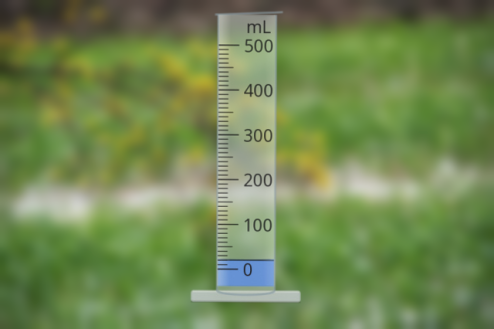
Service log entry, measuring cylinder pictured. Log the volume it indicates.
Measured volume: 20 mL
